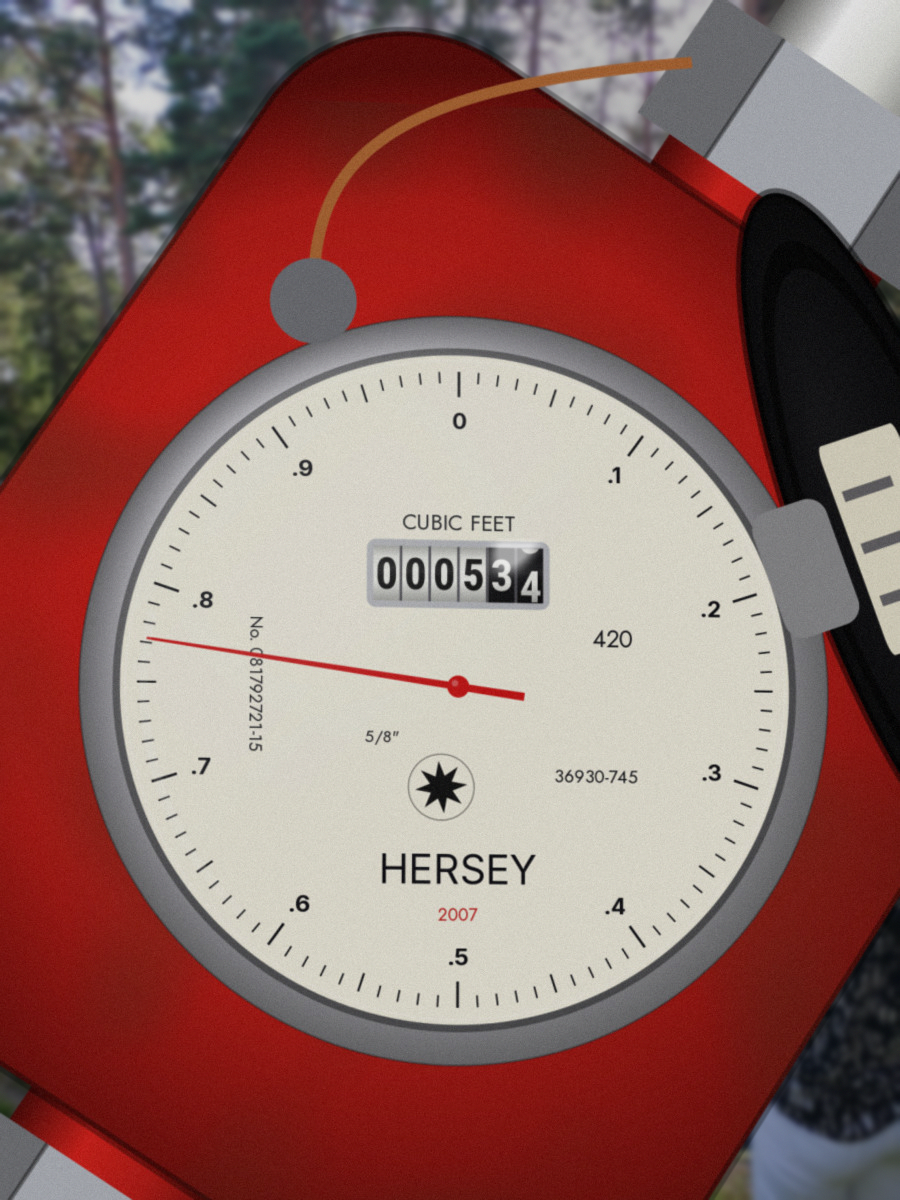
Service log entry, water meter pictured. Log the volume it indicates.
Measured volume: 533.77 ft³
